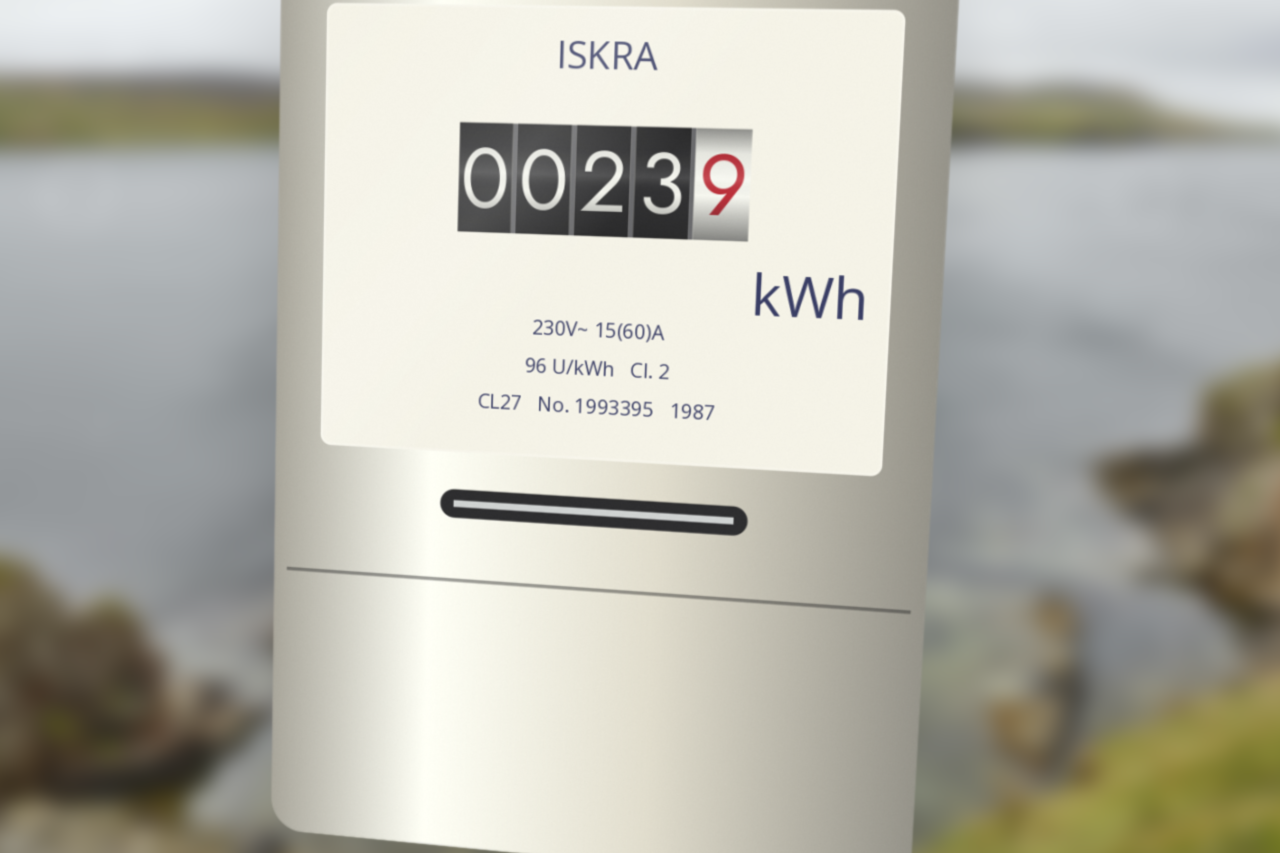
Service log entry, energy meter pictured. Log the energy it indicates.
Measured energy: 23.9 kWh
